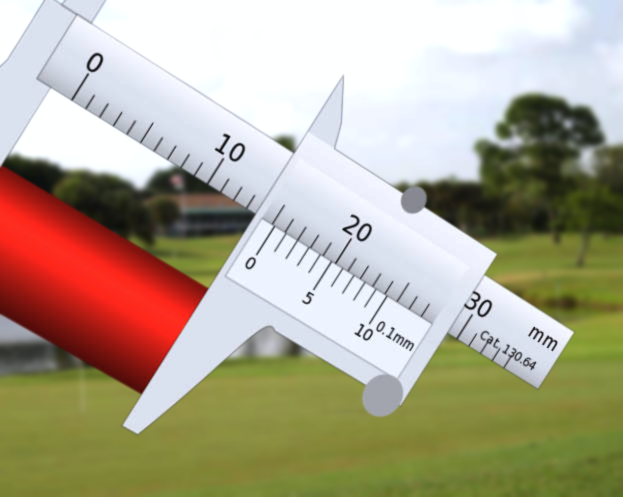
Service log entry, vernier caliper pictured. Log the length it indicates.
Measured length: 15.2 mm
